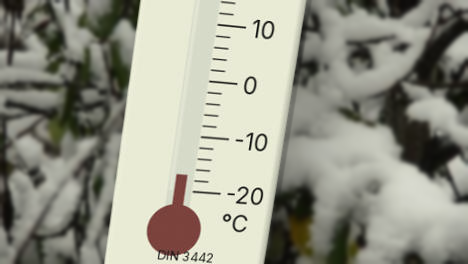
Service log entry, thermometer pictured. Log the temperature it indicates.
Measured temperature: -17 °C
